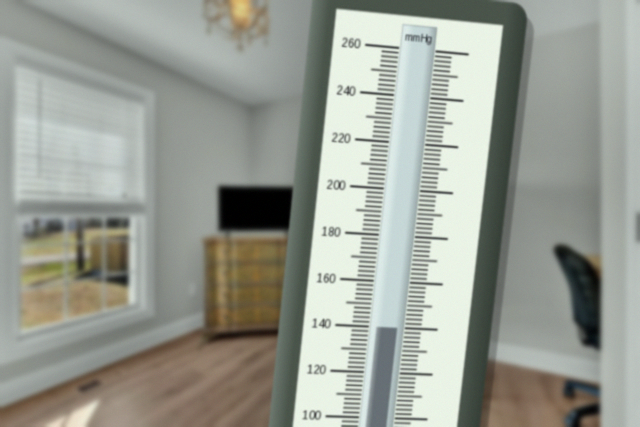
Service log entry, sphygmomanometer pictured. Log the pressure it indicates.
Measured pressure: 140 mmHg
